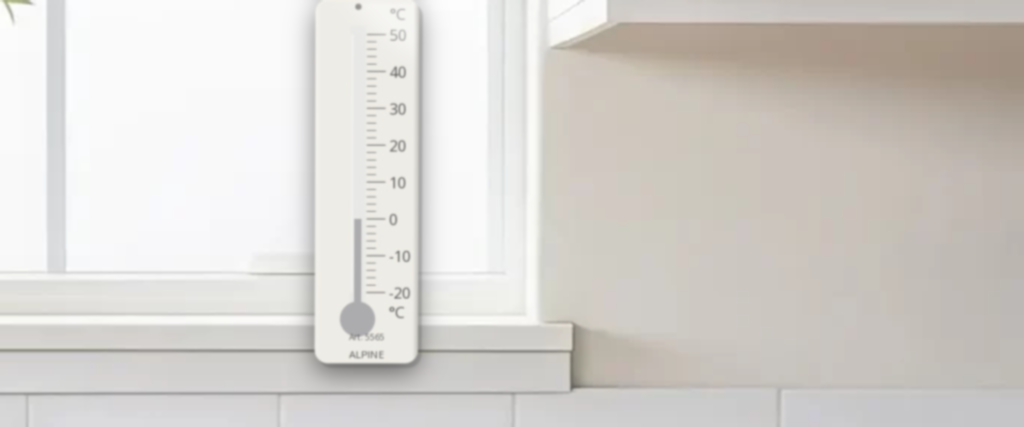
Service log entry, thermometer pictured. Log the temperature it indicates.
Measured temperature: 0 °C
